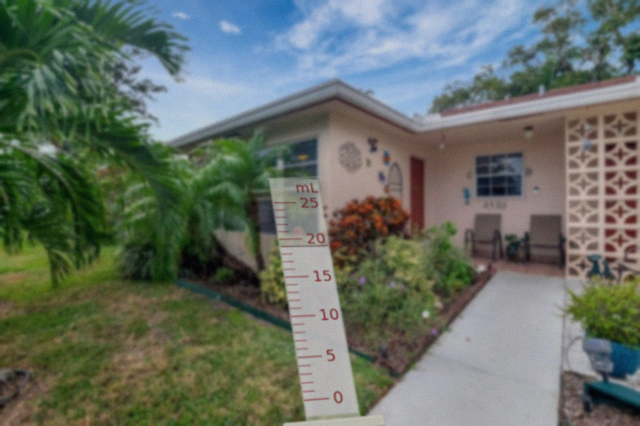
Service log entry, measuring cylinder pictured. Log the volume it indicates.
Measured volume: 19 mL
